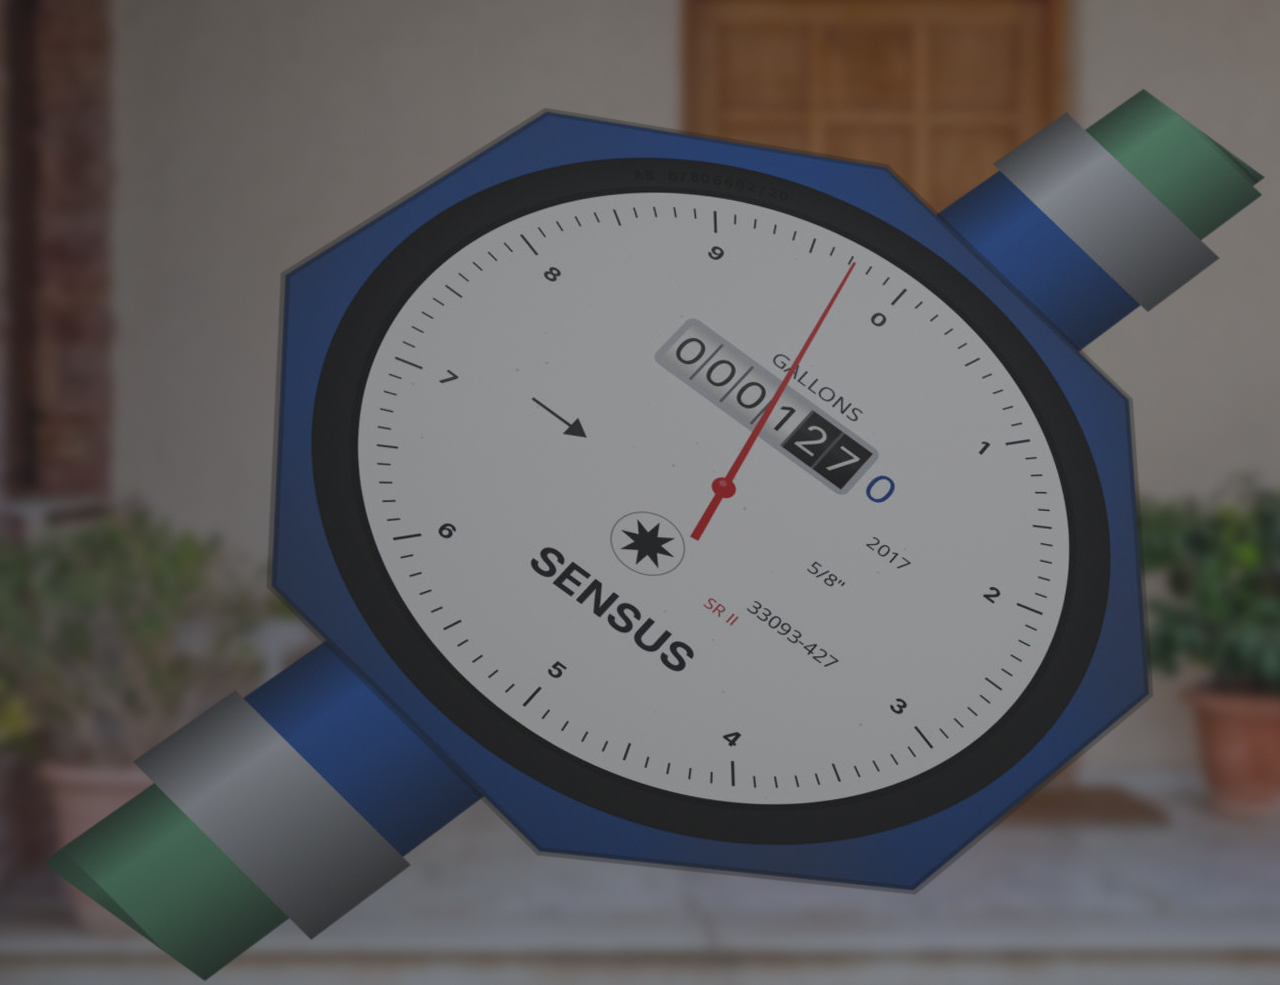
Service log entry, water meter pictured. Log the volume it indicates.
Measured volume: 1269.7 gal
